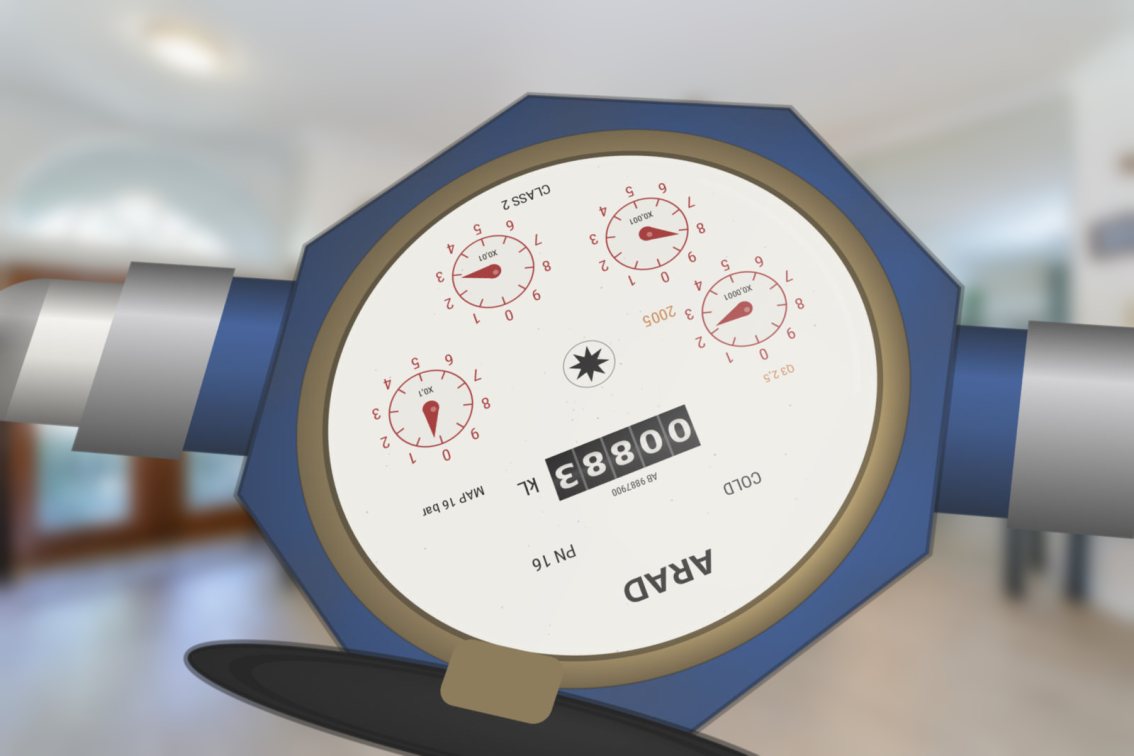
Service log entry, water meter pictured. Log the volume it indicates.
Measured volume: 883.0282 kL
